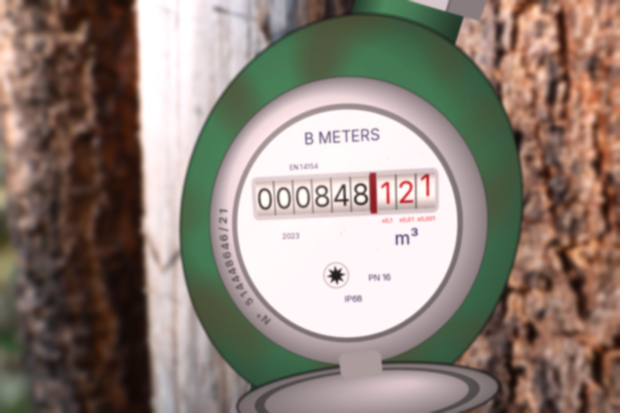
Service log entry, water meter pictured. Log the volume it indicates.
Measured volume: 848.121 m³
